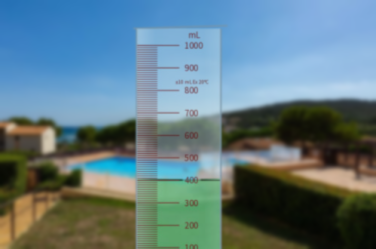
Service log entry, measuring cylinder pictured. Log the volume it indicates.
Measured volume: 400 mL
